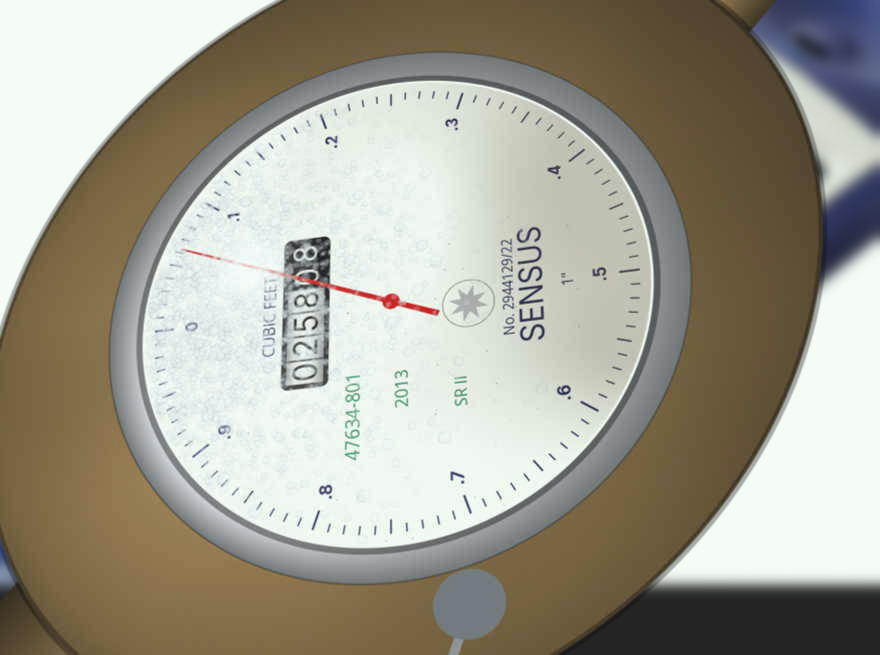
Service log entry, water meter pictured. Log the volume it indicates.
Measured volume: 25808.06 ft³
